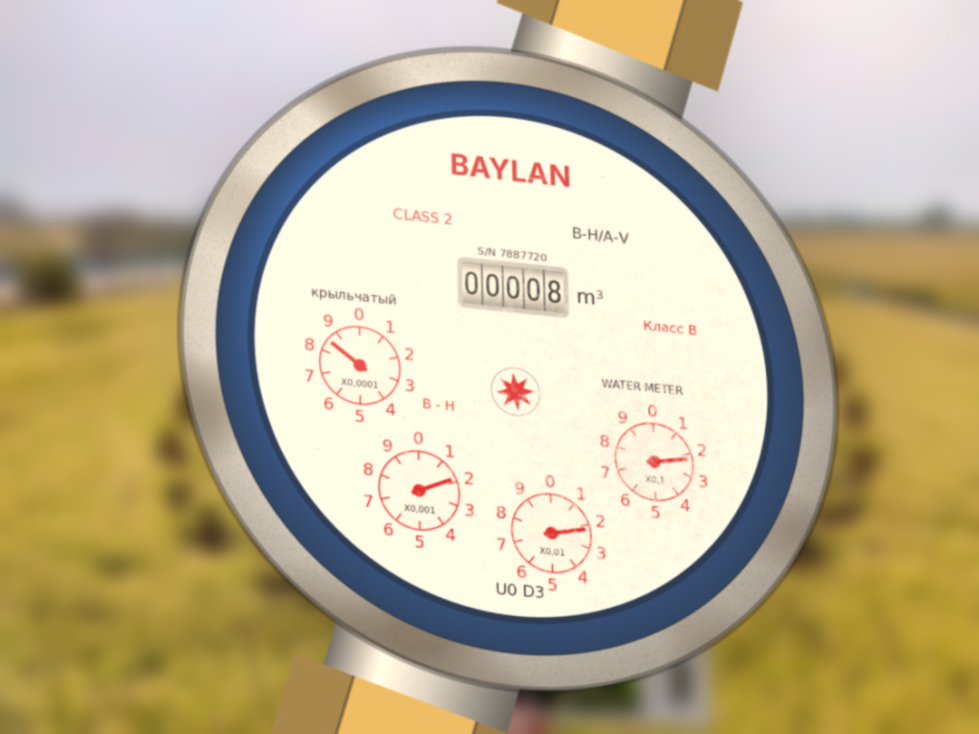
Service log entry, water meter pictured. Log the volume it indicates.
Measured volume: 8.2218 m³
